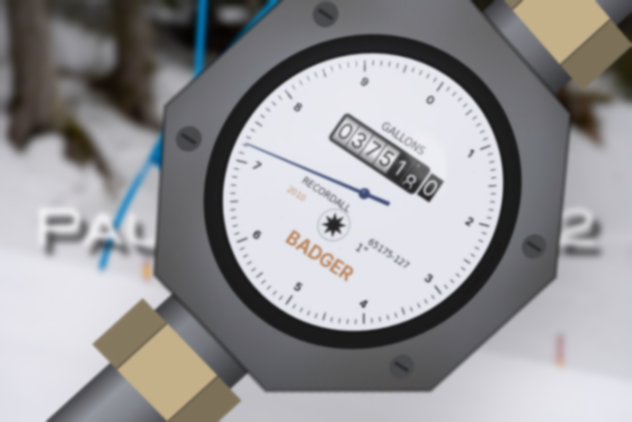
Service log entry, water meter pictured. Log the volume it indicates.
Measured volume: 375177.2 gal
